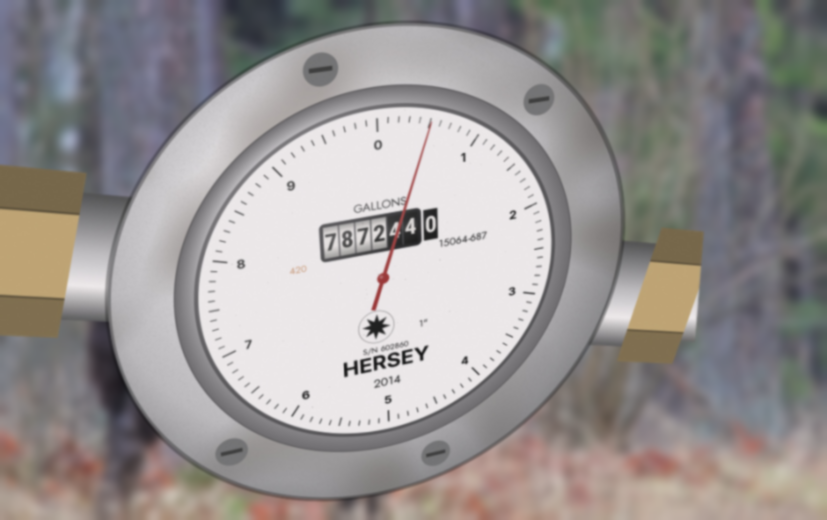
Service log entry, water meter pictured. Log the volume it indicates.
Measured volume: 7872440.5 gal
